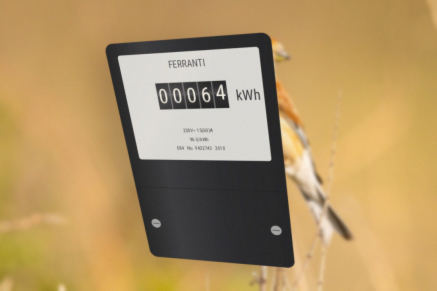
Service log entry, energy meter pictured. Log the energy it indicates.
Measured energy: 64 kWh
